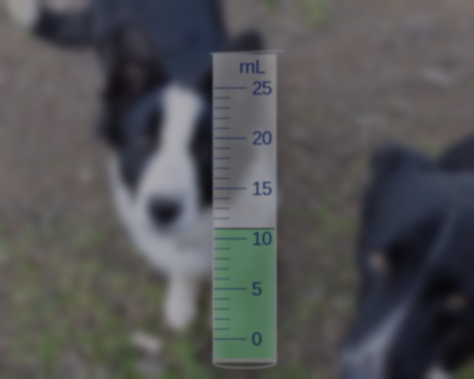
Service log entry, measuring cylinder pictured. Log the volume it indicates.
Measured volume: 11 mL
